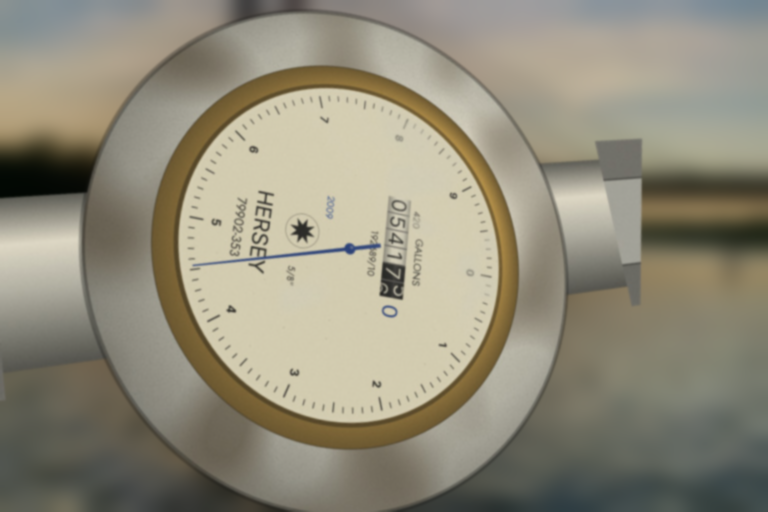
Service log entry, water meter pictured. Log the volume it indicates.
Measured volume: 541754.5 gal
